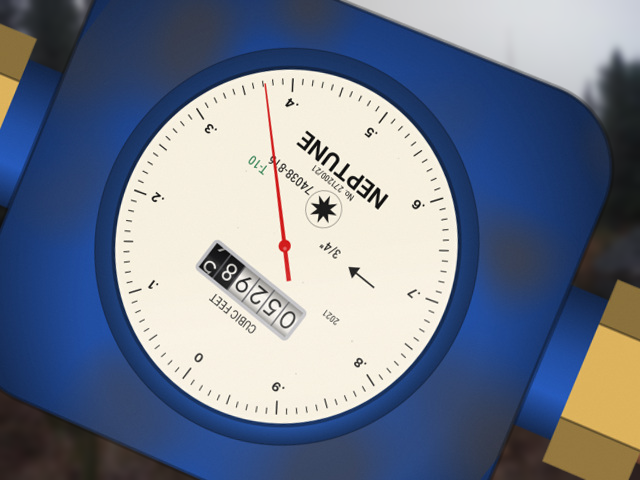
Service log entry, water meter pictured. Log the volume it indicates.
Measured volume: 52985.37 ft³
